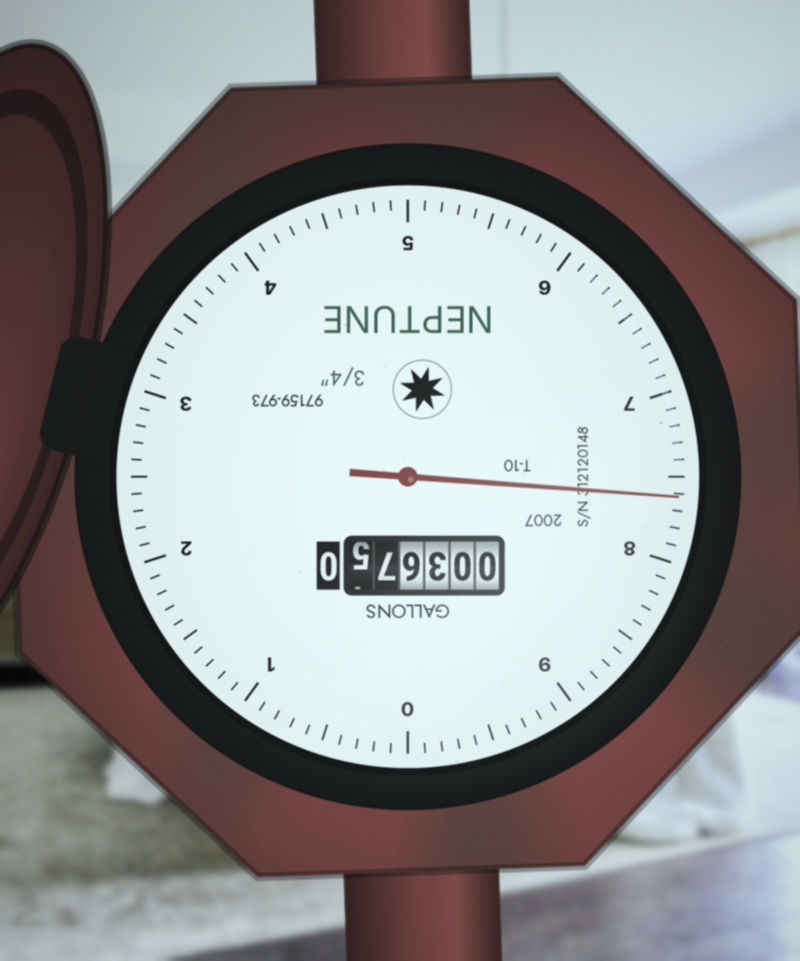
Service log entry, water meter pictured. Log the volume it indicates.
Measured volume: 36747.6 gal
